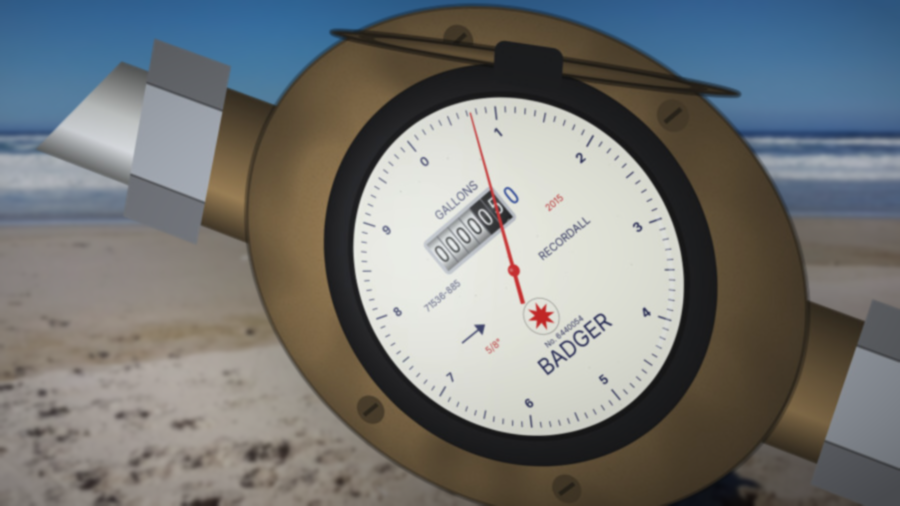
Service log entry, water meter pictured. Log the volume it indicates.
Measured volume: 50.7 gal
